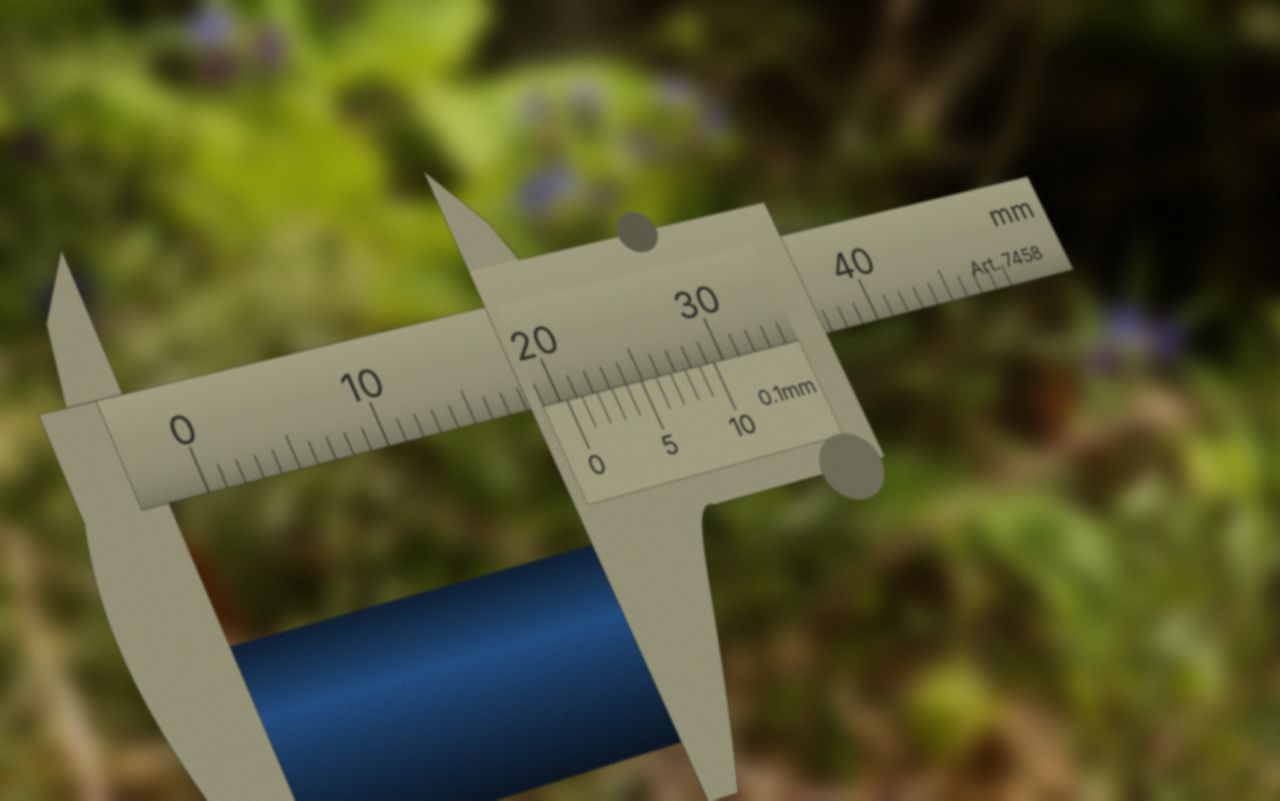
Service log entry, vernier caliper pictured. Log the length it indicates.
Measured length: 20.4 mm
